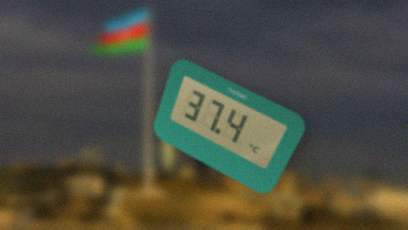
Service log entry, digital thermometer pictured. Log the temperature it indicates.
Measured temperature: 37.4 °C
